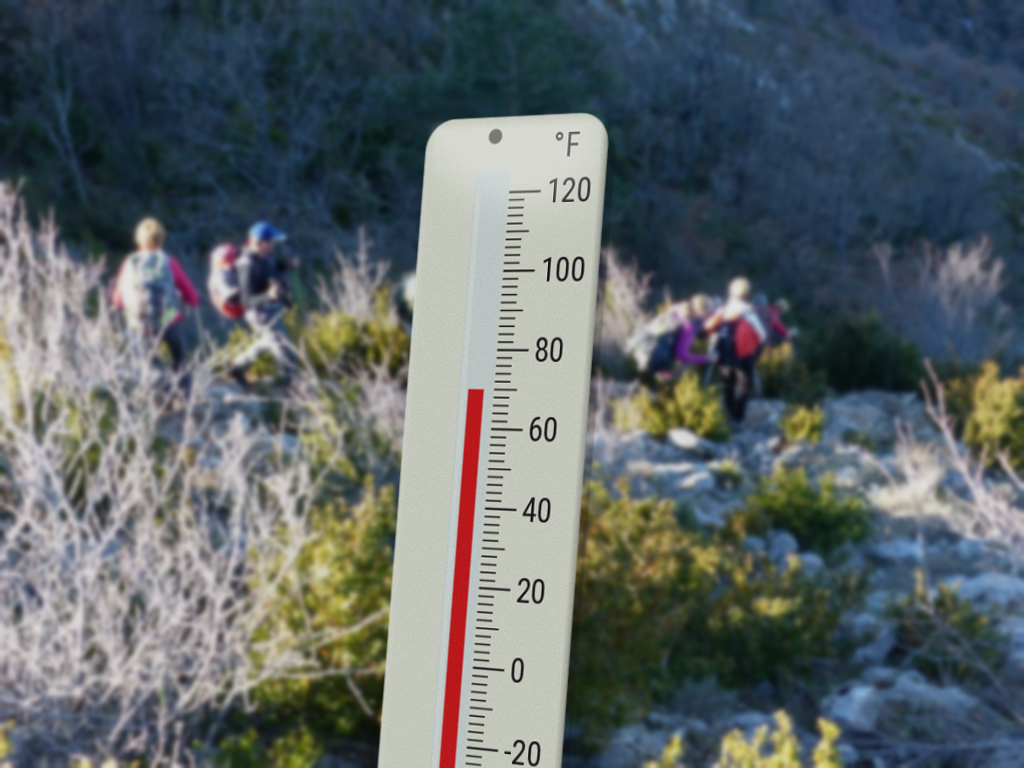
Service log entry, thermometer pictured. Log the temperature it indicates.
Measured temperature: 70 °F
